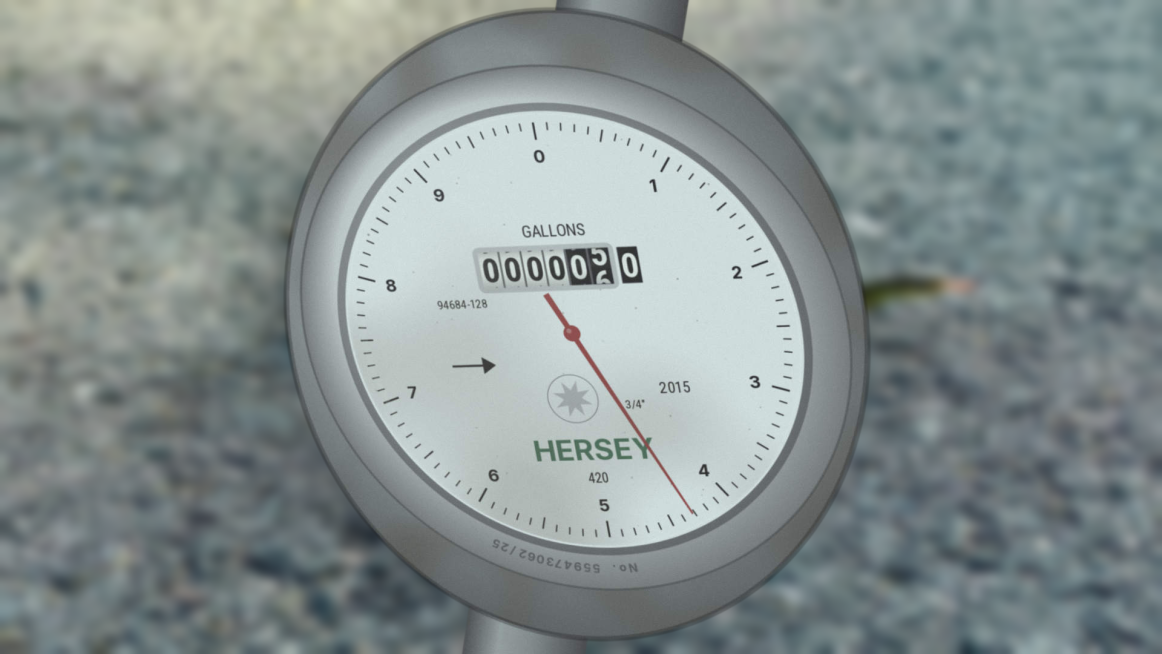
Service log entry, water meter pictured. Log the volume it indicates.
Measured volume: 54.3 gal
